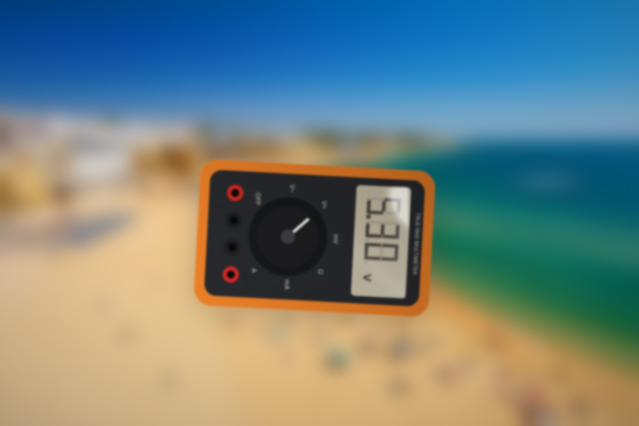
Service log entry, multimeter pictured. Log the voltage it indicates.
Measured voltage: 5.30 V
